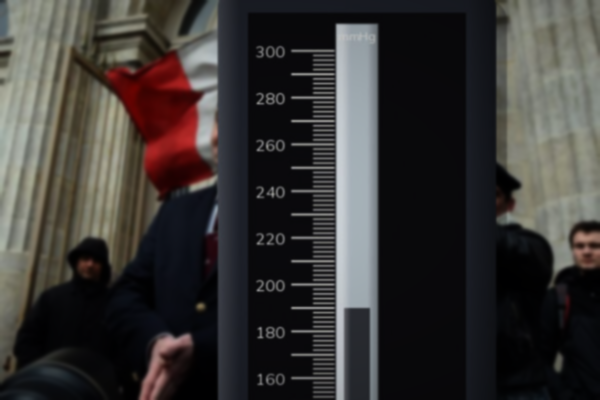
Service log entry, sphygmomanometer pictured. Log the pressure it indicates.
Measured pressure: 190 mmHg
